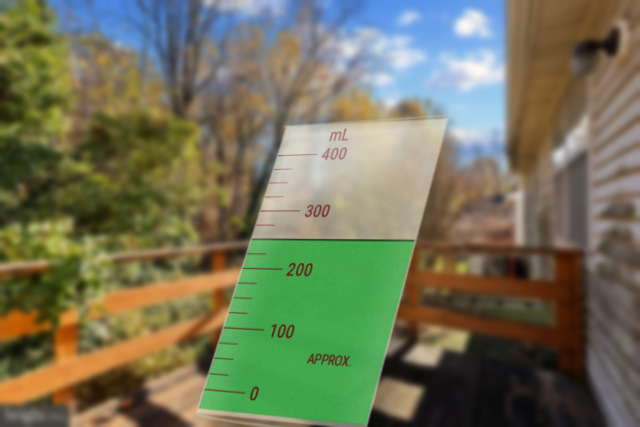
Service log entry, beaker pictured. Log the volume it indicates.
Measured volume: 250 mL
